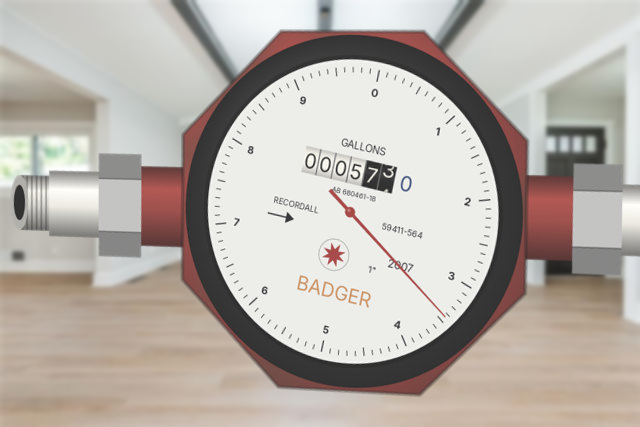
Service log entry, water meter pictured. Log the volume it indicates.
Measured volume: 5733.4 gal
